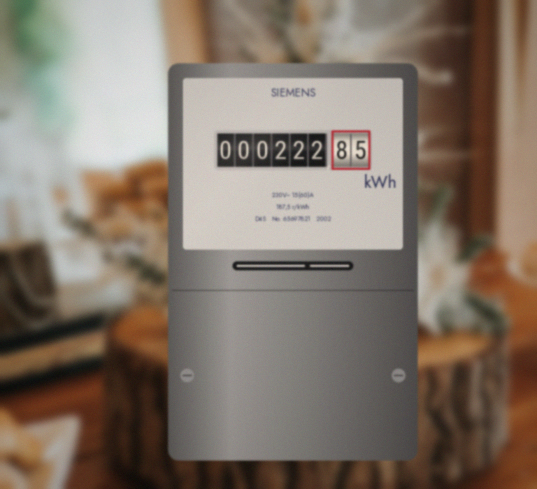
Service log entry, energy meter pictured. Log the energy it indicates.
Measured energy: 222.85 kWh
